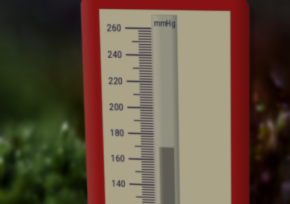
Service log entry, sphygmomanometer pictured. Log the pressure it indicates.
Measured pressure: 170 mmHg
